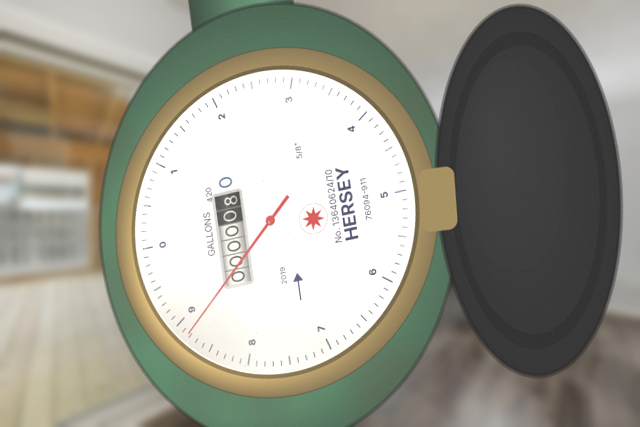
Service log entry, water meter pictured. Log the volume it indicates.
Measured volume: 78.8 gal
